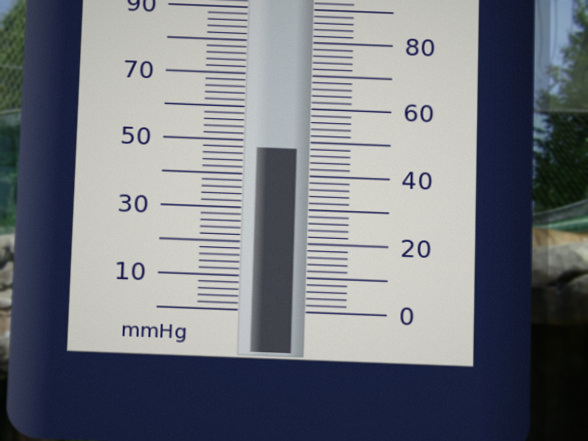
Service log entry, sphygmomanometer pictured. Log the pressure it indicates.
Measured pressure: 48 mmHg
